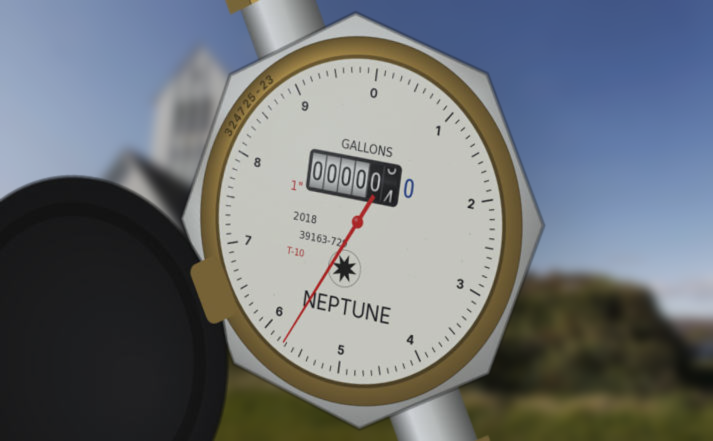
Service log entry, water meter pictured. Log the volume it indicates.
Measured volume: 35.7 gal
